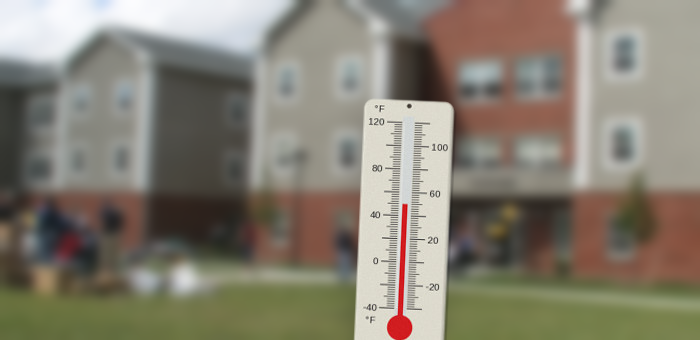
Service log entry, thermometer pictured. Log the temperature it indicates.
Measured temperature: 50 °F
